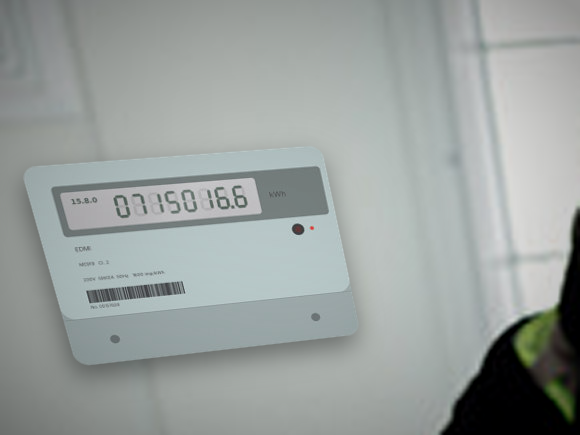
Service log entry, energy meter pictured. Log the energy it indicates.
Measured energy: 715016.6 kWh
